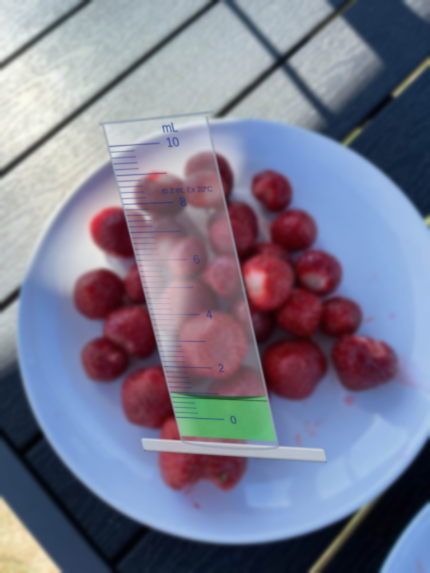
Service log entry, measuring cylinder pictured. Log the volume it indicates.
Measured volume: 0.8 mL
